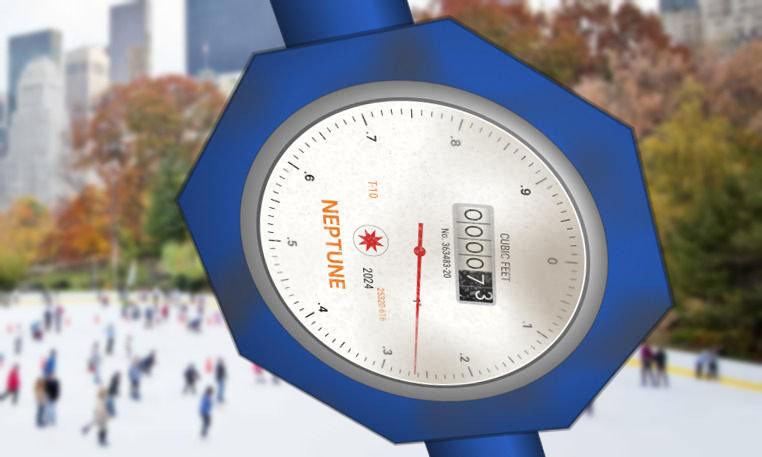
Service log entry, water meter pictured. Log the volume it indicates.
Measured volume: 73.26 ft³
